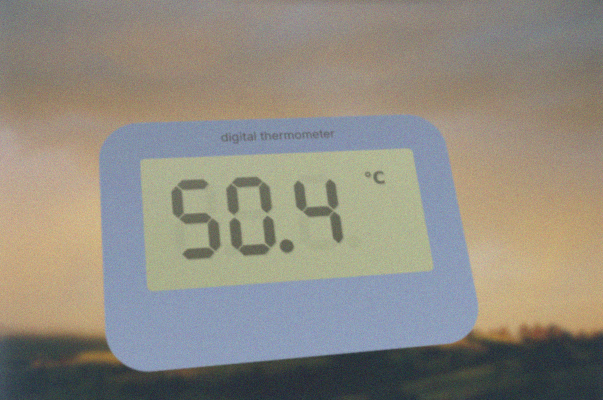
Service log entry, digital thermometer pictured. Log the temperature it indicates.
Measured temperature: 50.4 °C
